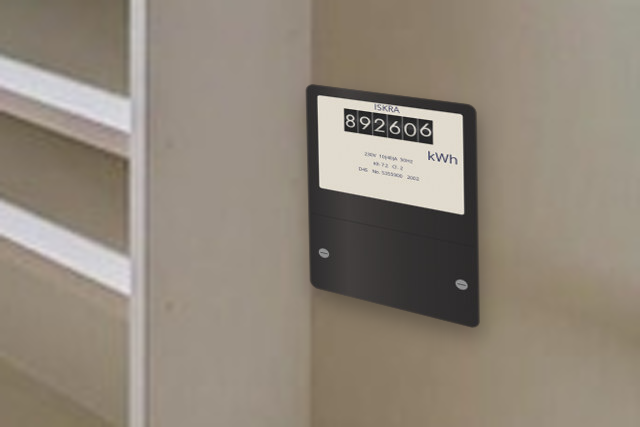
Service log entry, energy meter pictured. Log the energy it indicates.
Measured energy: 892606 kWh
